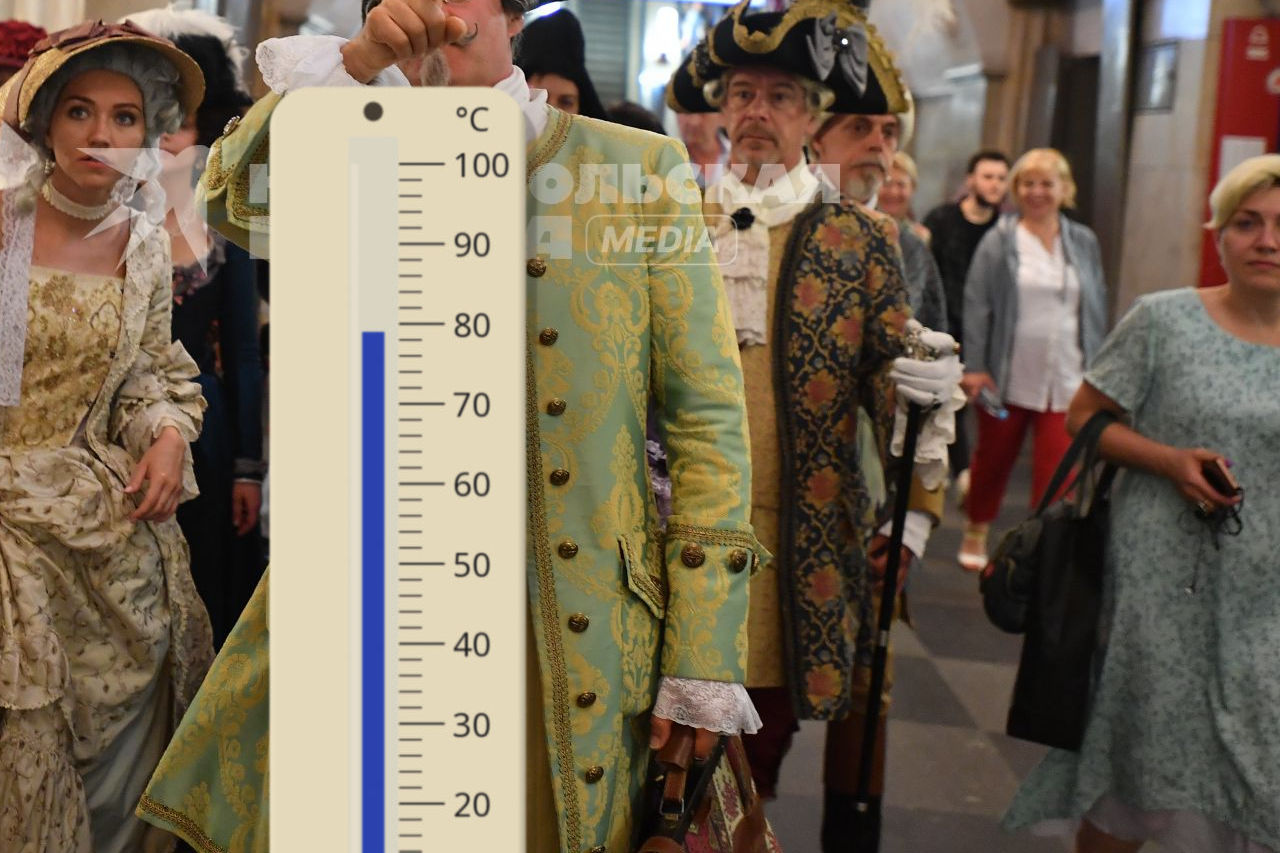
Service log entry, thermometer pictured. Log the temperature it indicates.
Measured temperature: 79 °C
